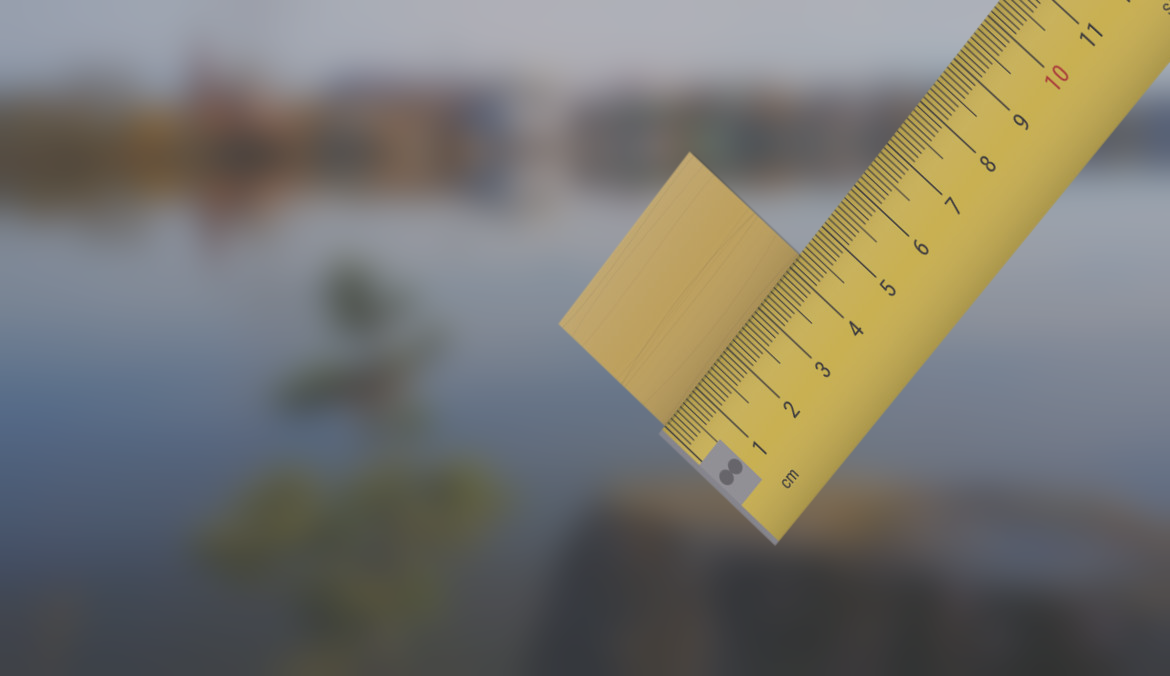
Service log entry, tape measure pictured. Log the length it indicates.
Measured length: 4.3 cm
